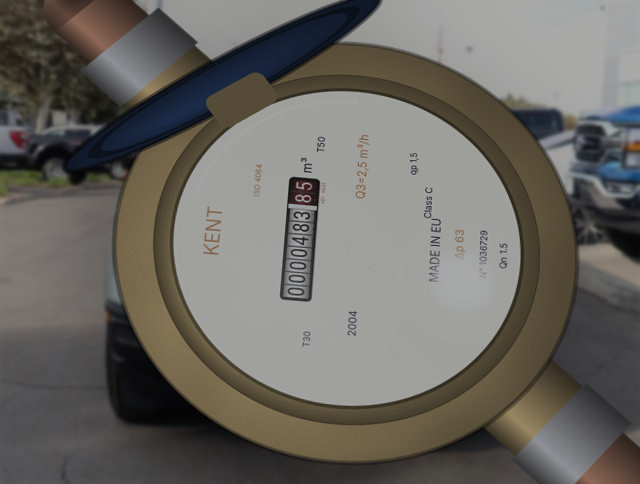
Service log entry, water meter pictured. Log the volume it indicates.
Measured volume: 483.85 m³
